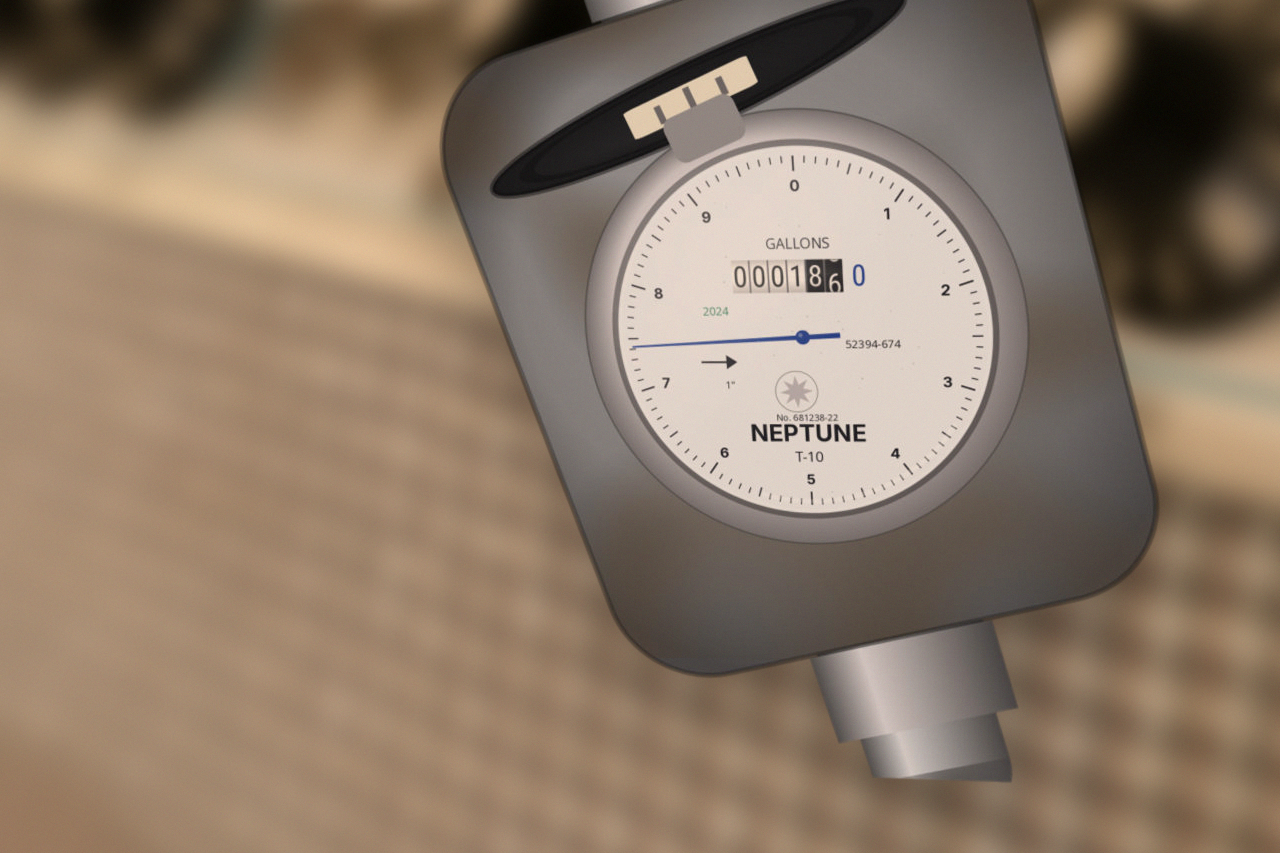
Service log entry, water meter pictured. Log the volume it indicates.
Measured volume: 1857.4 gal
